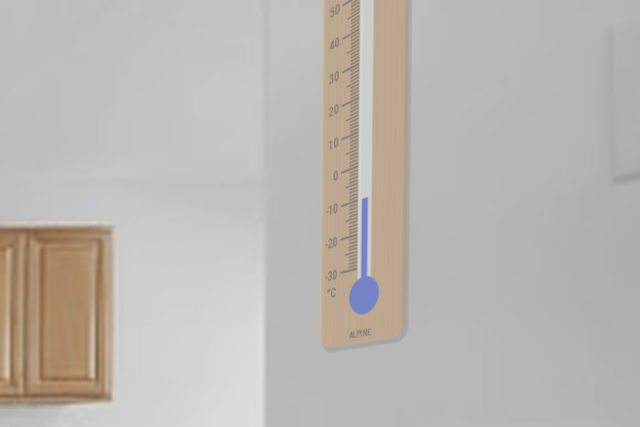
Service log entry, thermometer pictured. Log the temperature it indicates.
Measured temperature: -10 °C
